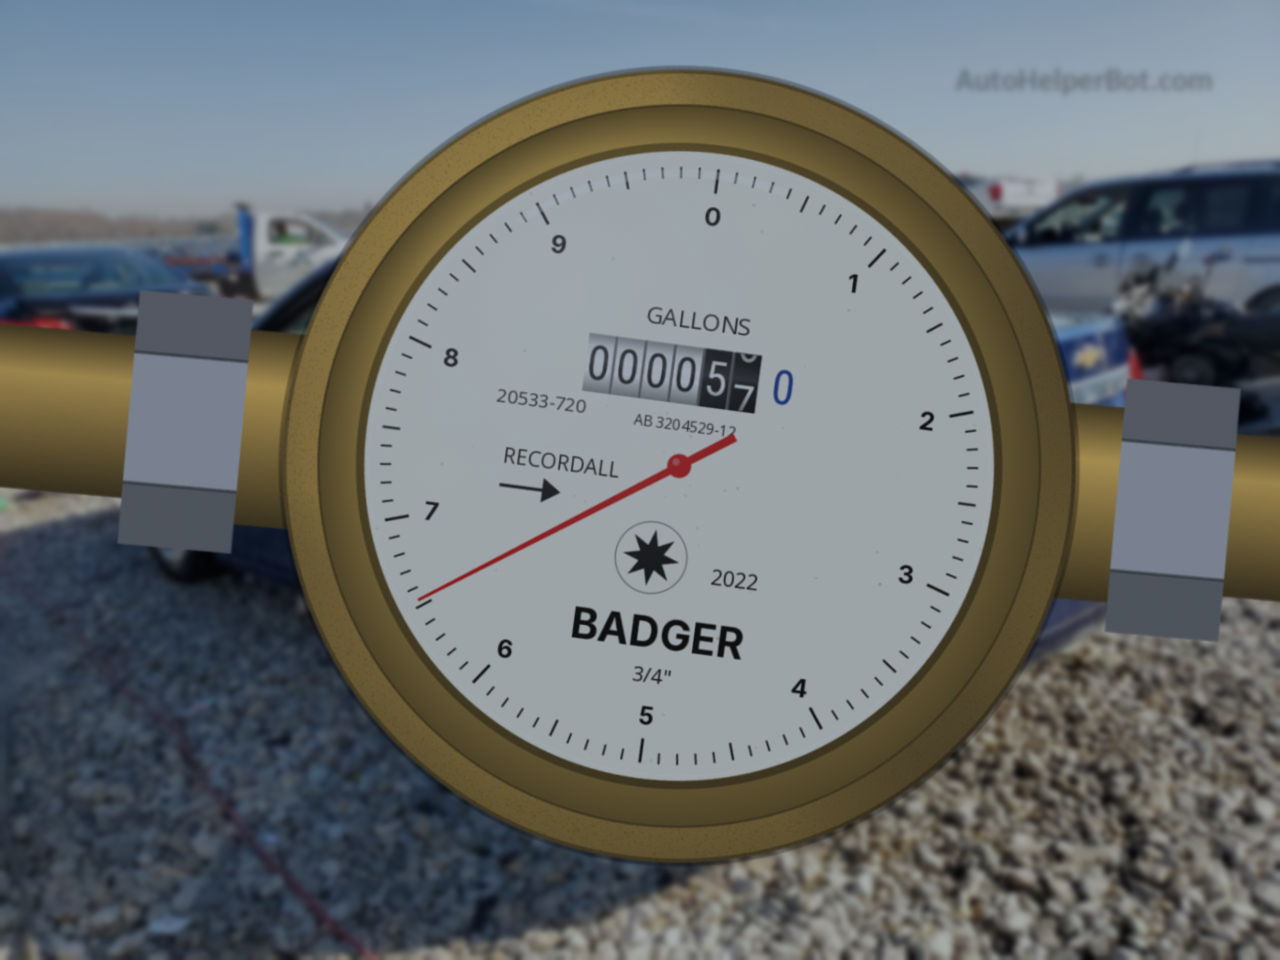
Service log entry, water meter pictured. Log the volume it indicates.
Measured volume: 566.5 gal
